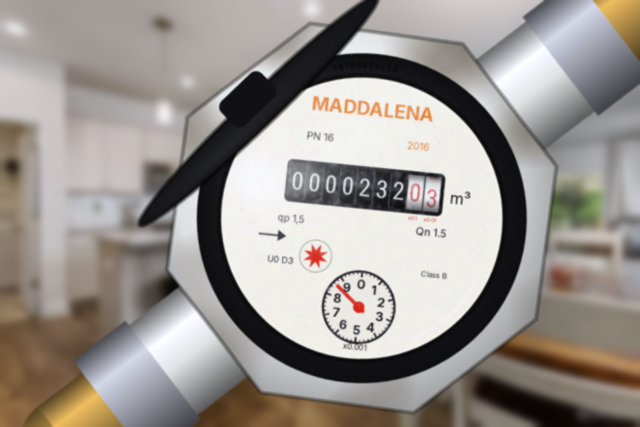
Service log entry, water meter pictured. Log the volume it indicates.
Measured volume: 232.028 m³
